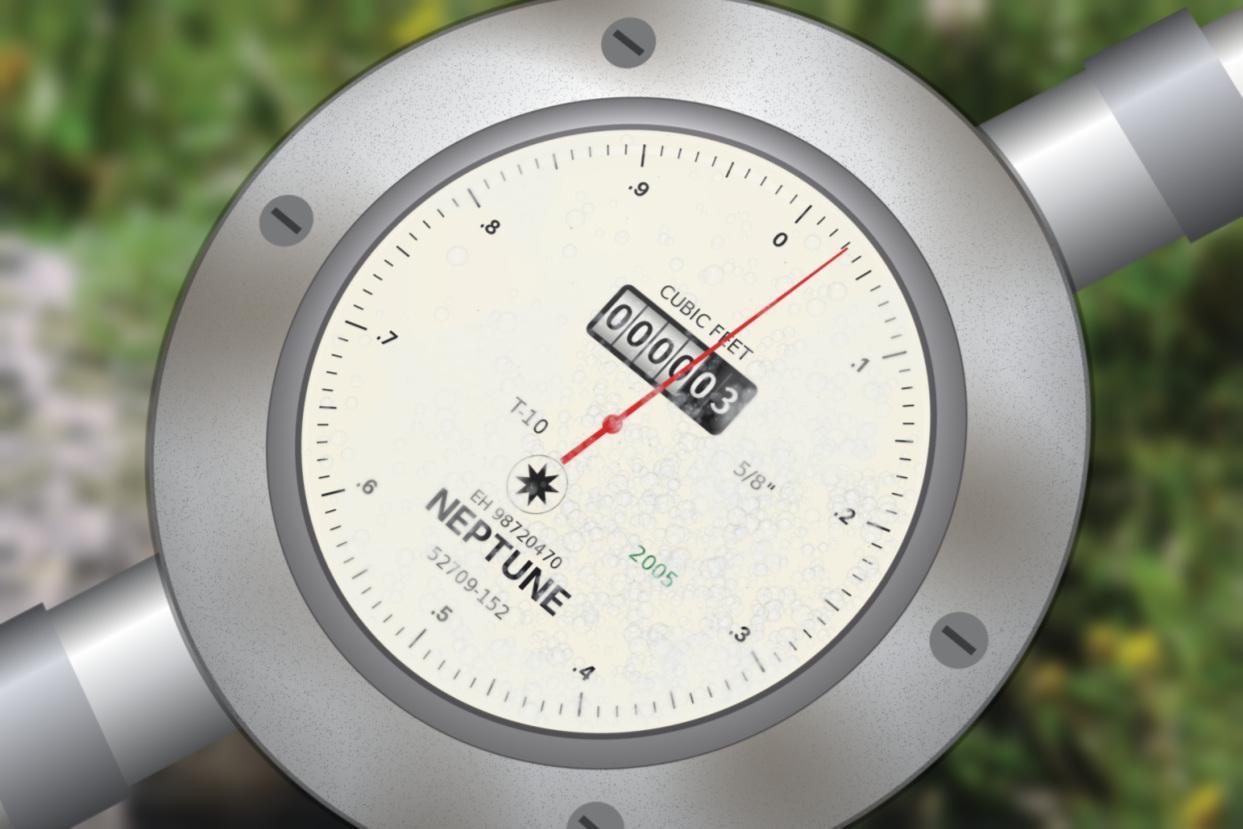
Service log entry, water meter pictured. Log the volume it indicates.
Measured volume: 3.03 ft³
